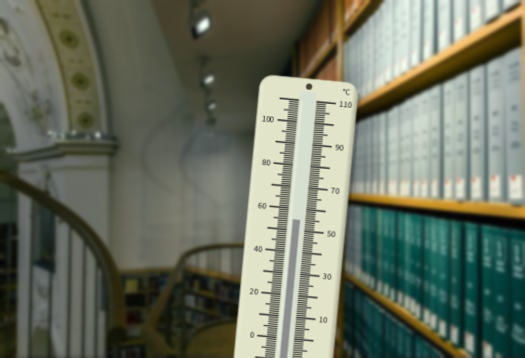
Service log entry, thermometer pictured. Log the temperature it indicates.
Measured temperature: 55 °C
